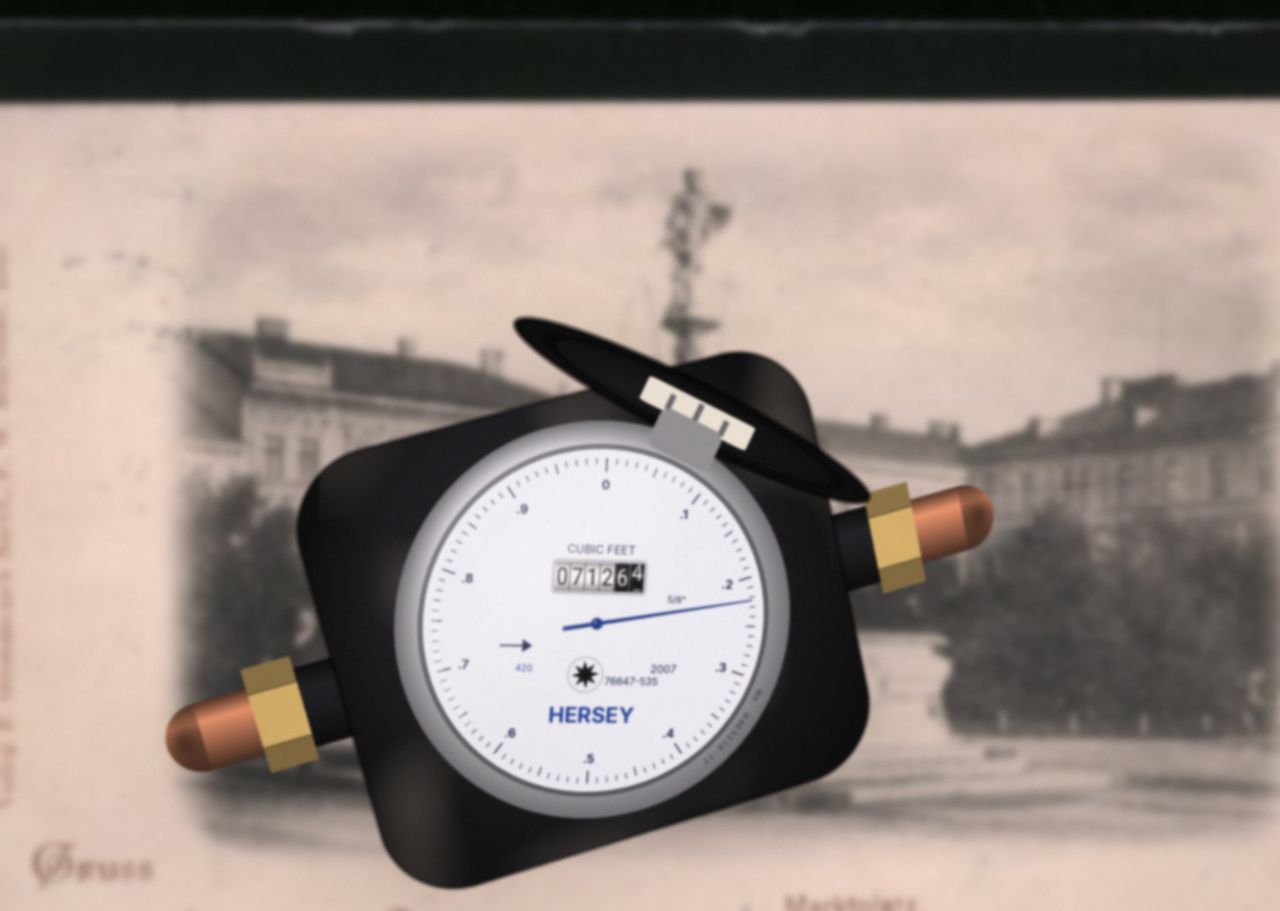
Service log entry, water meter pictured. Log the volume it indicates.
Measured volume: 71264.22 ft³
